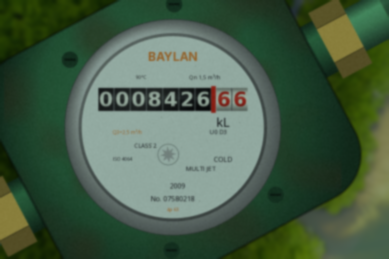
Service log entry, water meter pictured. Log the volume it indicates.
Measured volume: 8426.66 kL
